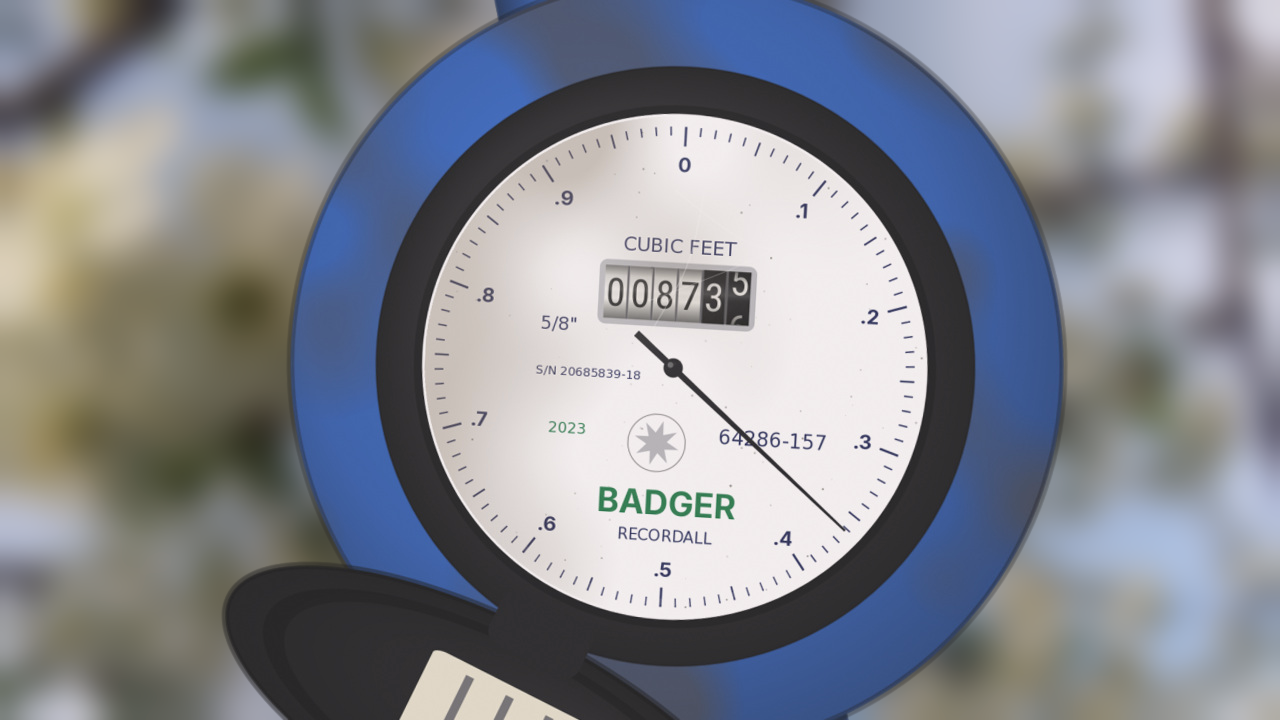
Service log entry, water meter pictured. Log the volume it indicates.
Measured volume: 8735.36 ft³
